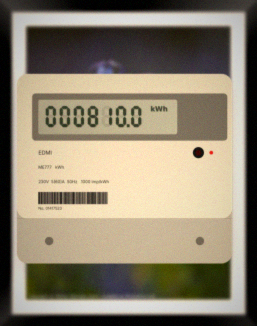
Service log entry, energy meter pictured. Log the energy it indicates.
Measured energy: 810.0 kWh
